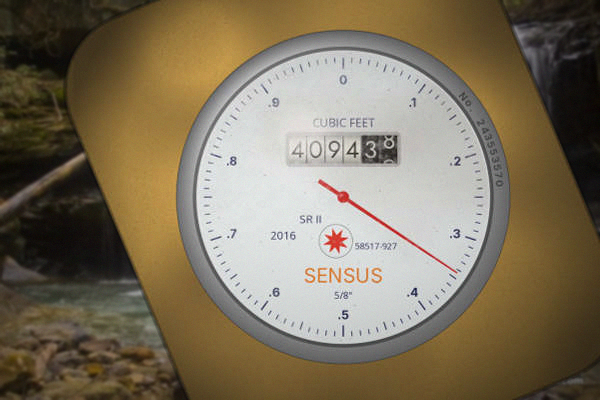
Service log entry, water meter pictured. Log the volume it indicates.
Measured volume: 409438.34 ft³
